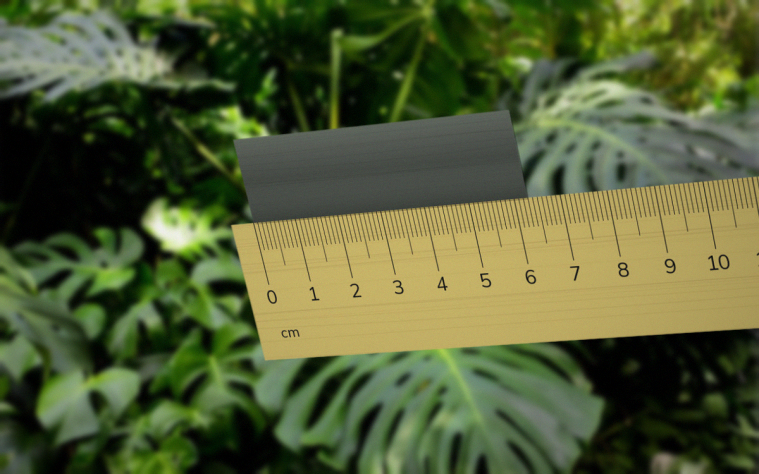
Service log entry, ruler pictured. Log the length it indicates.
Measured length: 6.3 cm
